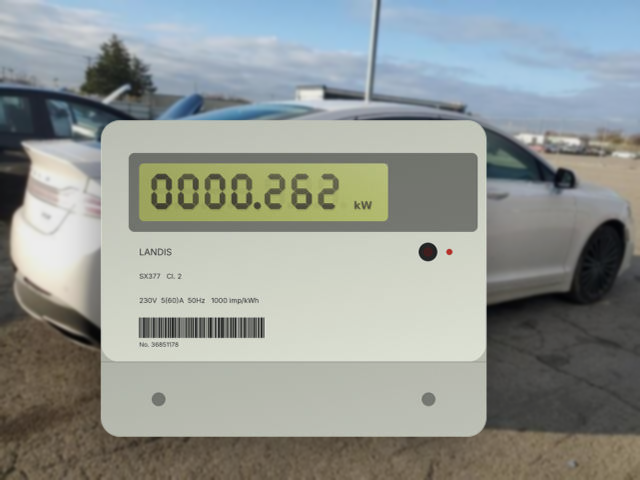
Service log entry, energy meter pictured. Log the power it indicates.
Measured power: 0.262 kW
